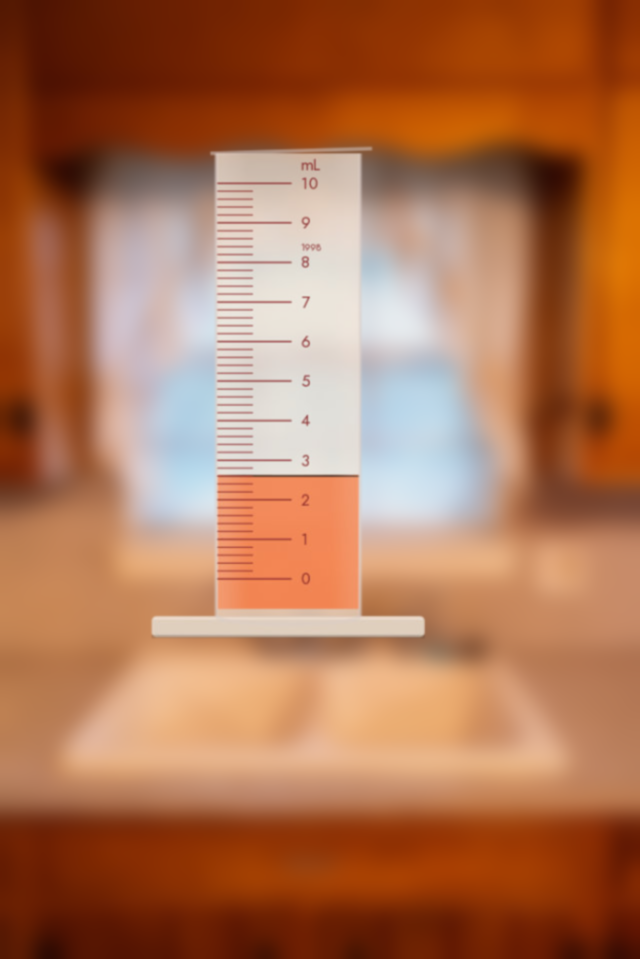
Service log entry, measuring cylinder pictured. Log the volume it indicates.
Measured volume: 2.6 mL
